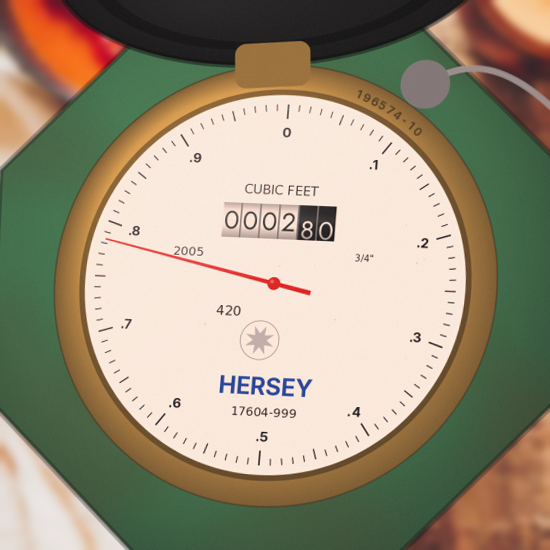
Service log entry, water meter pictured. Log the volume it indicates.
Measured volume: 279.78 ft³
